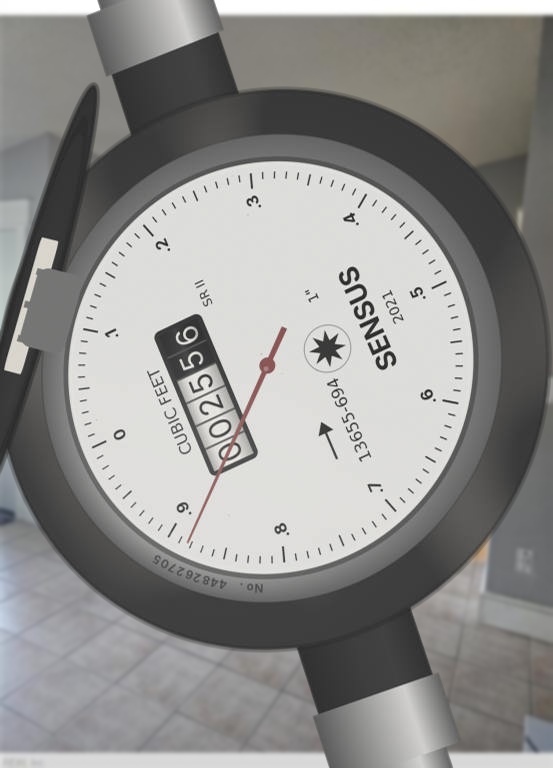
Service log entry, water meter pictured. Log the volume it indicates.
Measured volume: 2555.88 ft³
